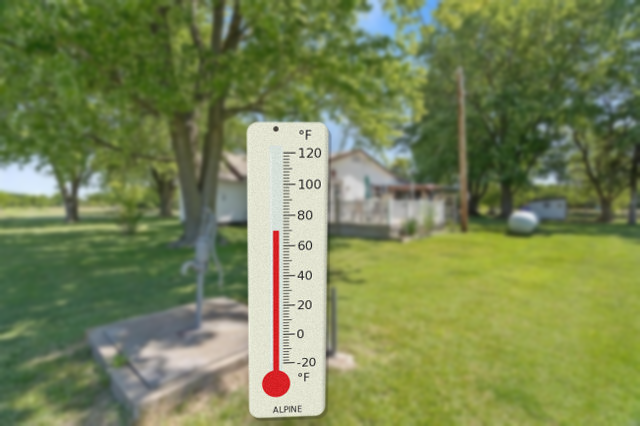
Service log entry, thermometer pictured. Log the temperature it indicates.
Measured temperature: 70 °F
